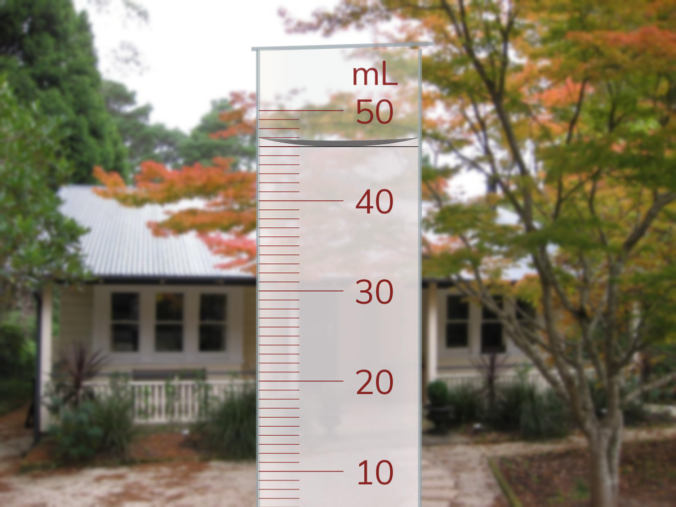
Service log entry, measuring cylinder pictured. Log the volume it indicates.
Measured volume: 46 mL
